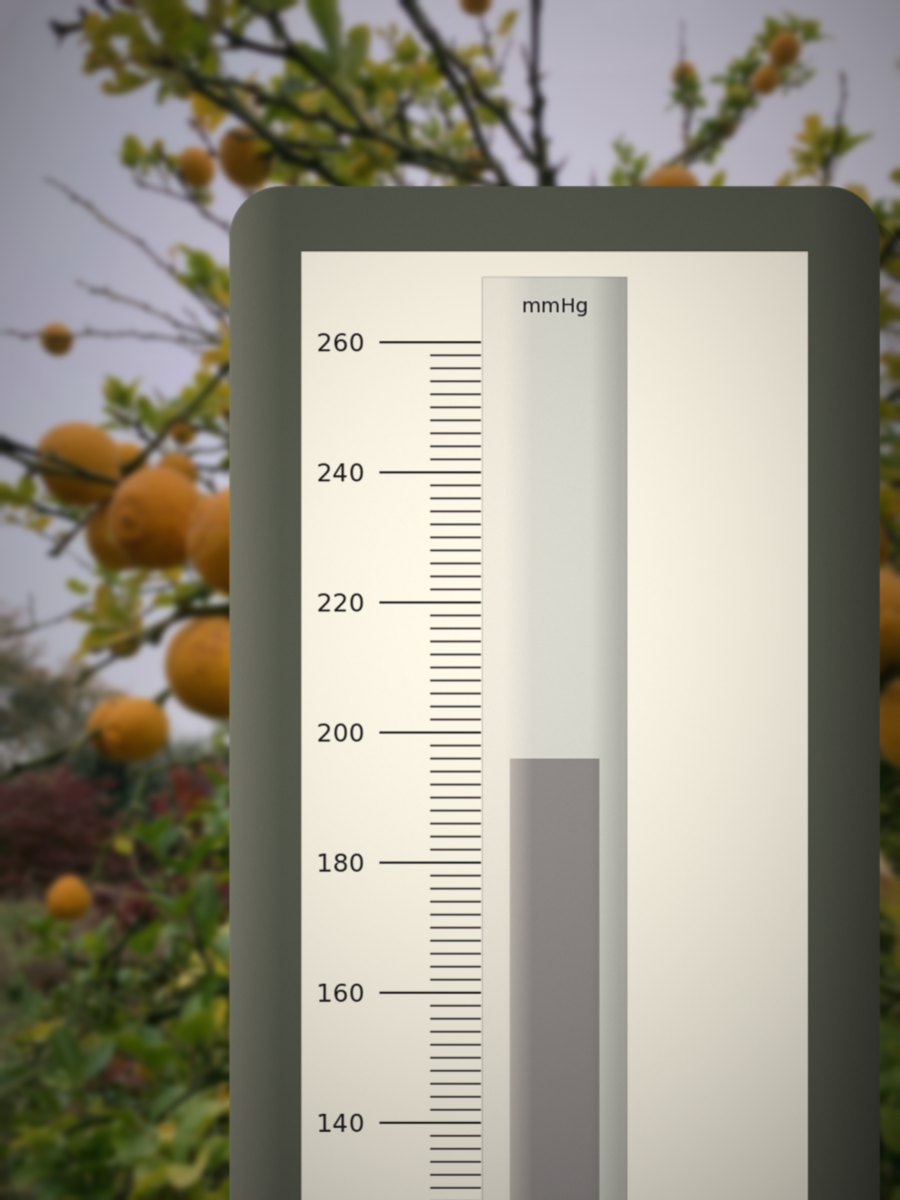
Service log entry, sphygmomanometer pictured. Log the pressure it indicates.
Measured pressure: 196 mmHg
